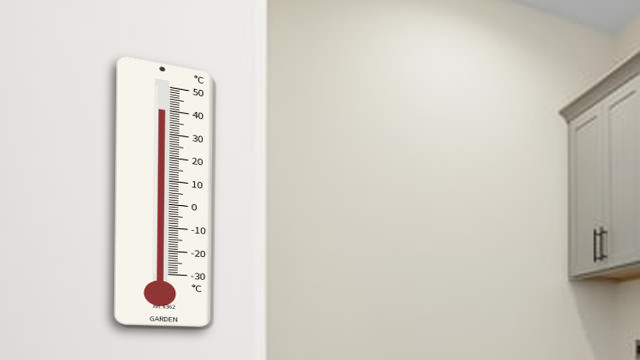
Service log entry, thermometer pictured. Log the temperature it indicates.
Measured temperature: 40 °C
